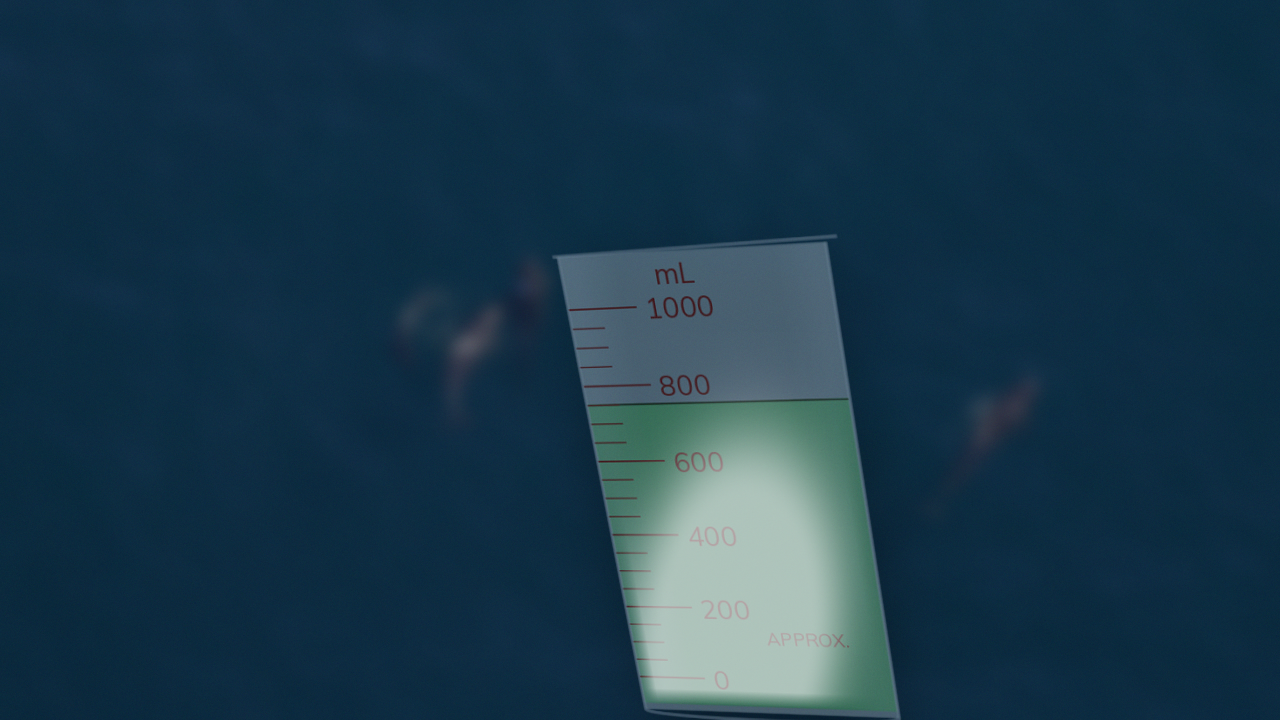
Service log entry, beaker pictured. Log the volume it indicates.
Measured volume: 750 mL
